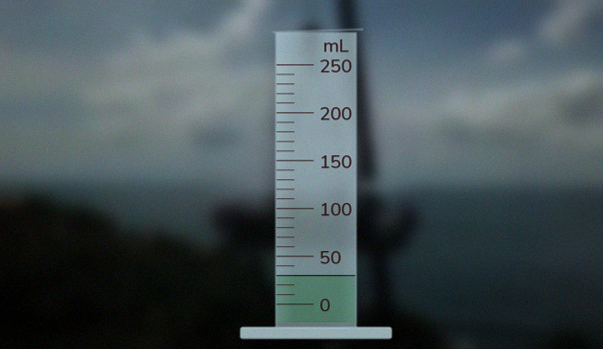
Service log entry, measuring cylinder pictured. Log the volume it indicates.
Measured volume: 30 mL
